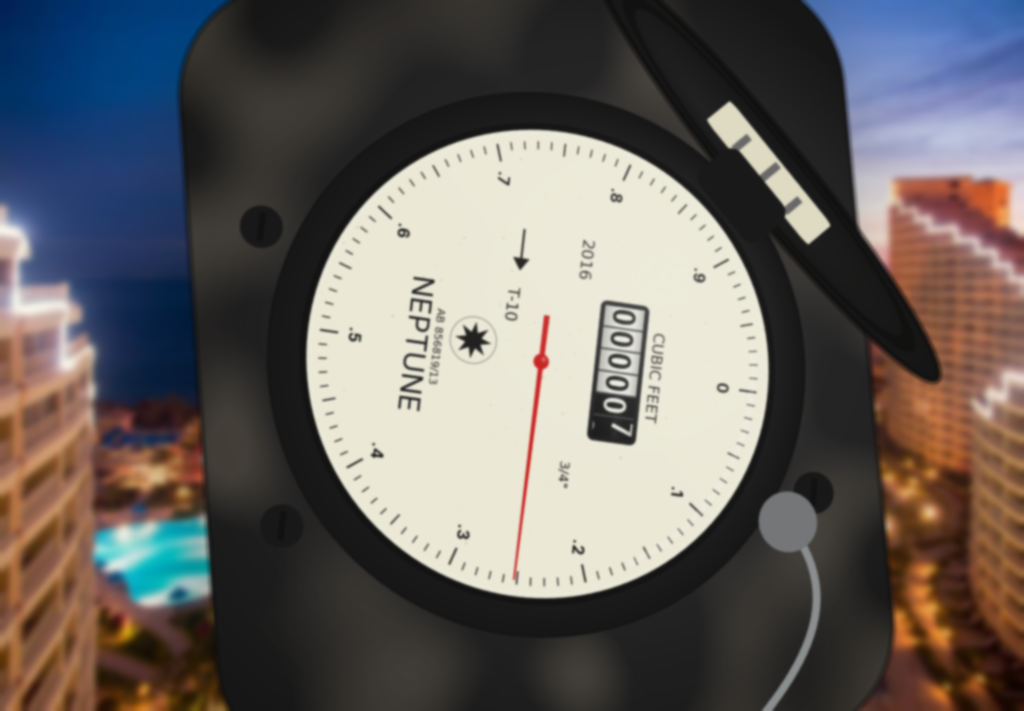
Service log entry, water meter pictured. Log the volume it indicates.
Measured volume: 7.25 ft³
